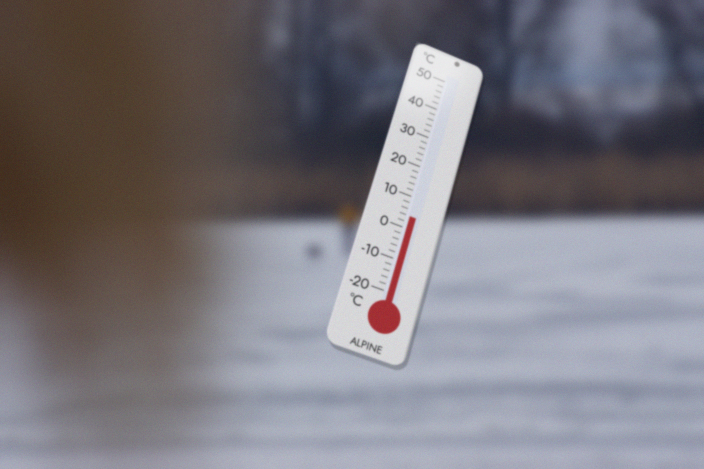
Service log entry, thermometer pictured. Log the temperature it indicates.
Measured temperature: 4 °C
